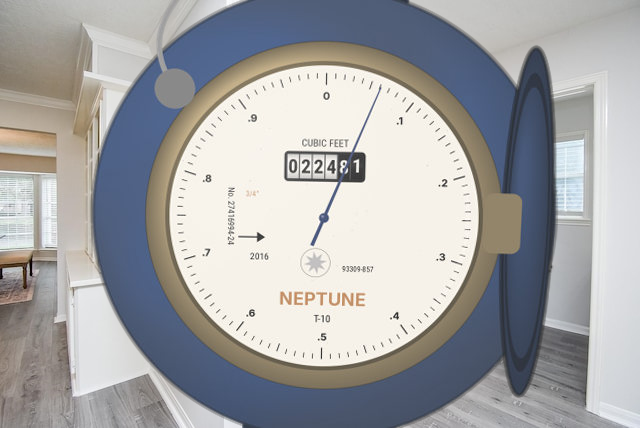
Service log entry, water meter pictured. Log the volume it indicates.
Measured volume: 22481.06 ft³
